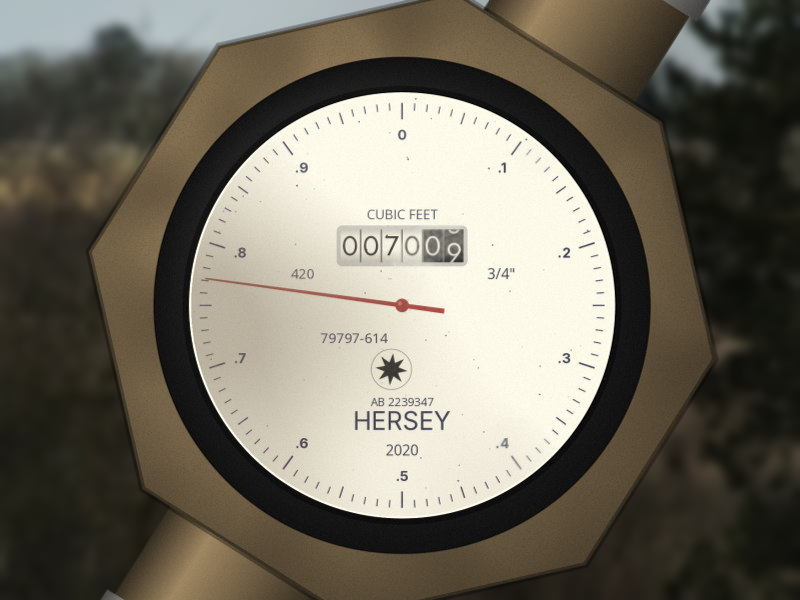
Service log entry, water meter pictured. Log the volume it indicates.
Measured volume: 7008.77 ft³
